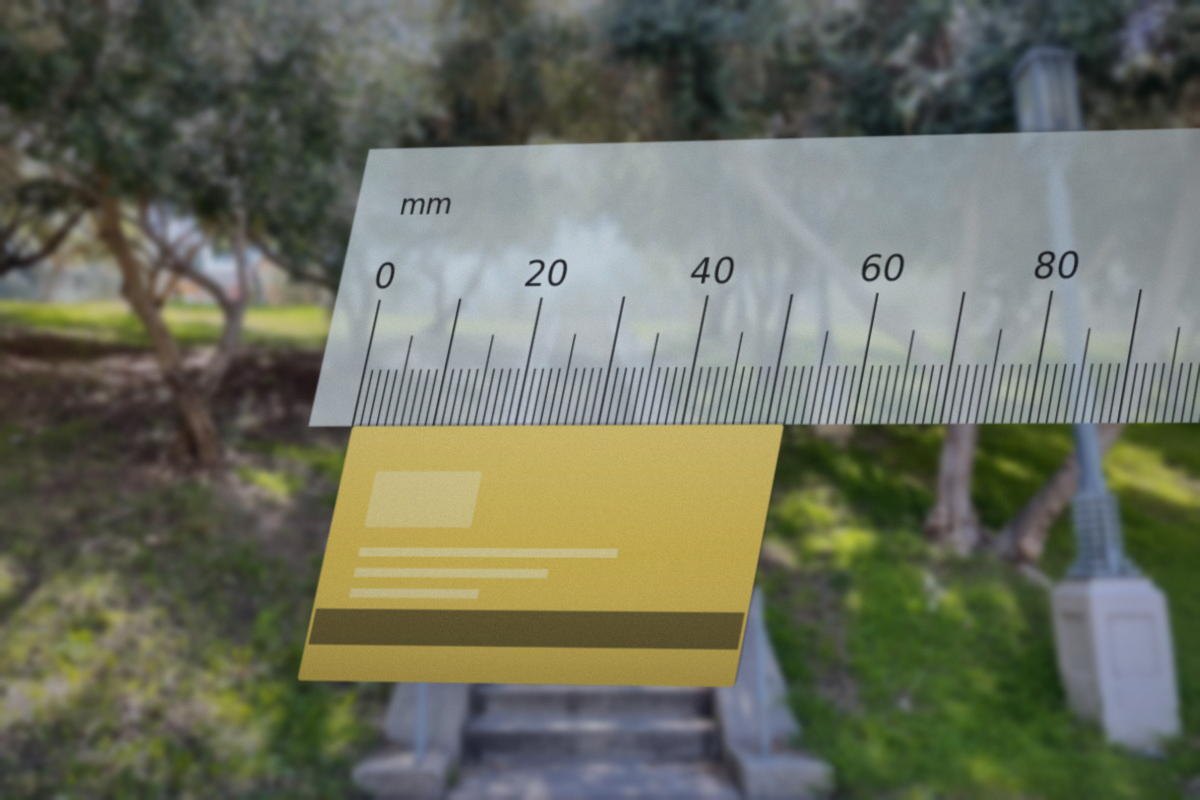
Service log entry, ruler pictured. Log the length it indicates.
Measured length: 52 mm
